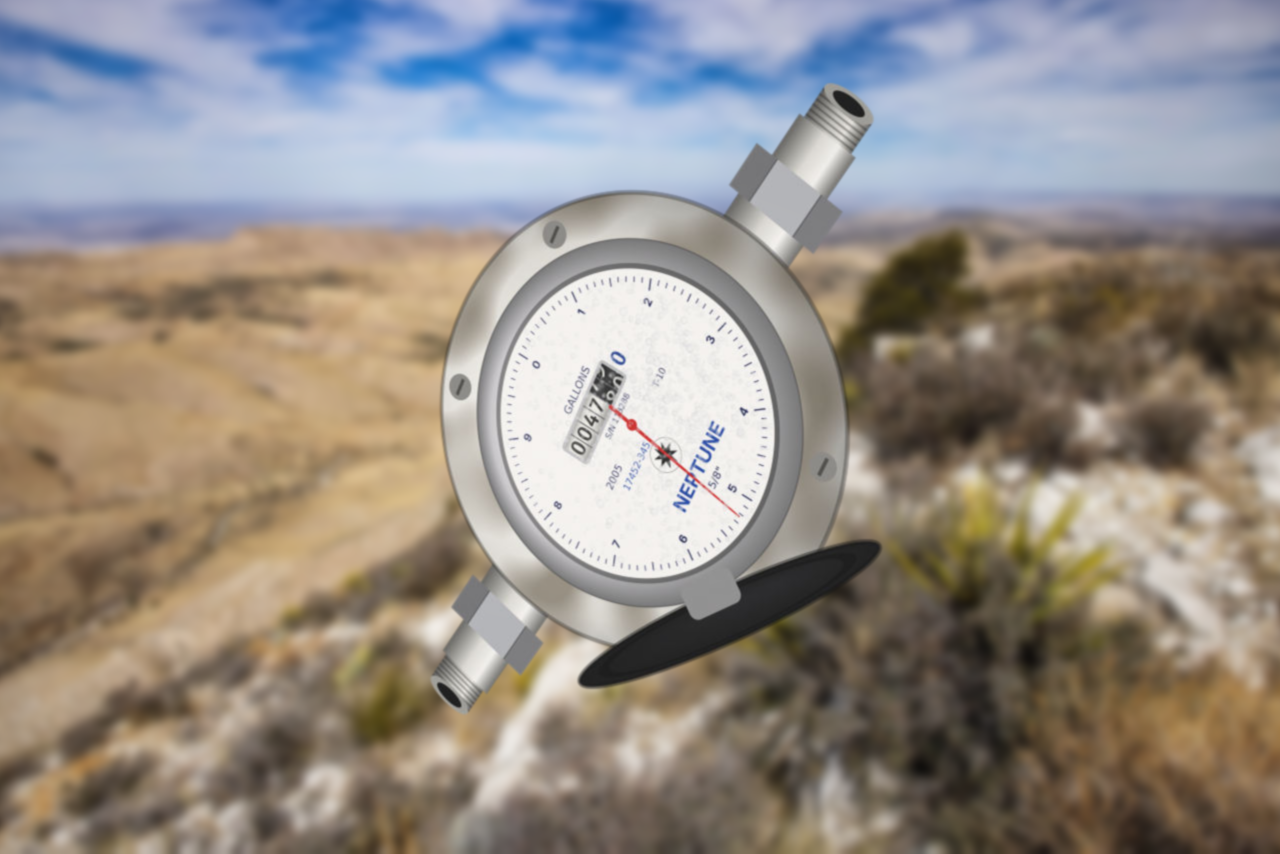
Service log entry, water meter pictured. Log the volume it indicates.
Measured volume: 47795.2 gal
